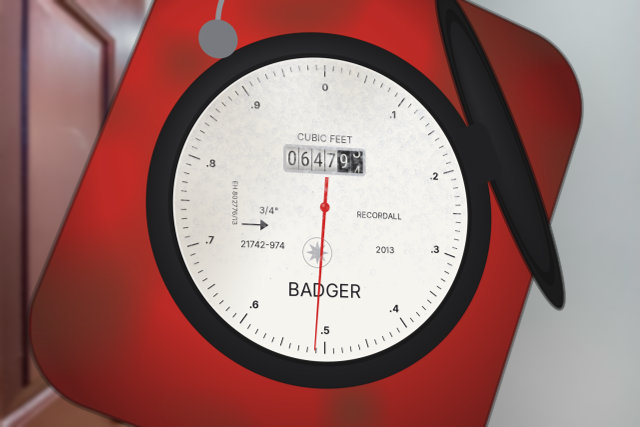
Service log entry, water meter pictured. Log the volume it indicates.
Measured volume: 64793.51 ft³
